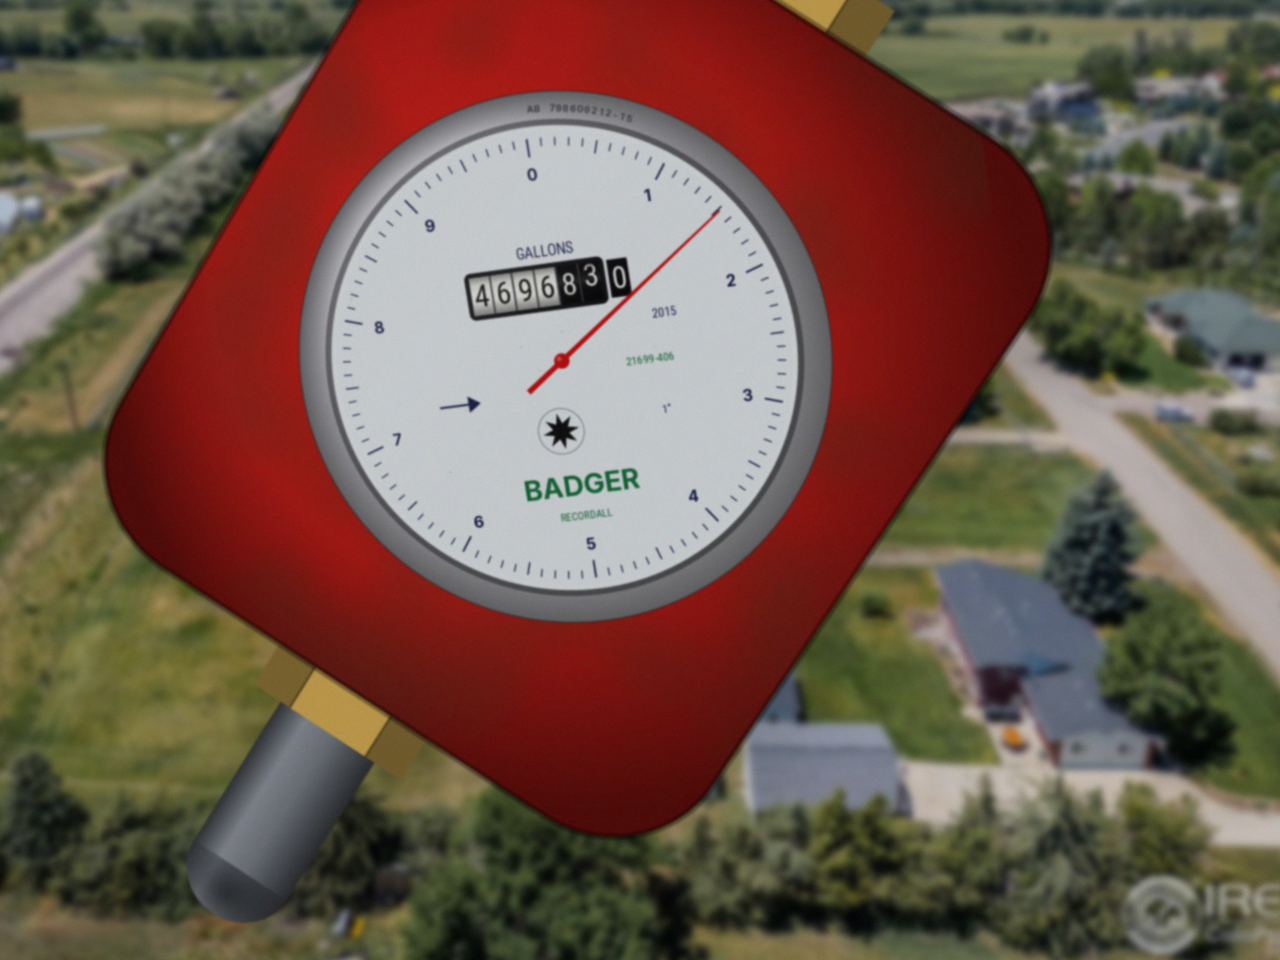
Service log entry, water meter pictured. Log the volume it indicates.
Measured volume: 4696831.5 gal
